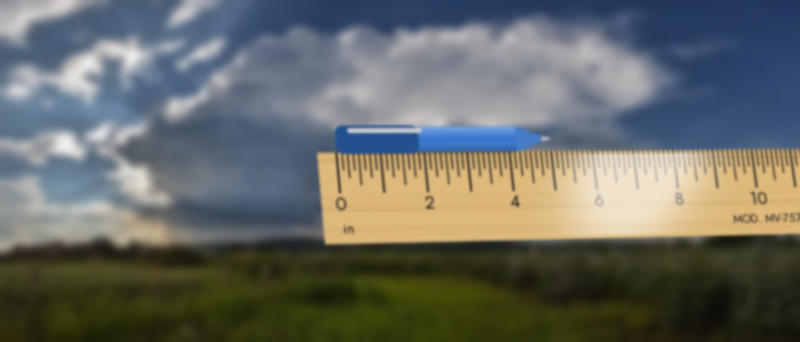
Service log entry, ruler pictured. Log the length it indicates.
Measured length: 5 in
